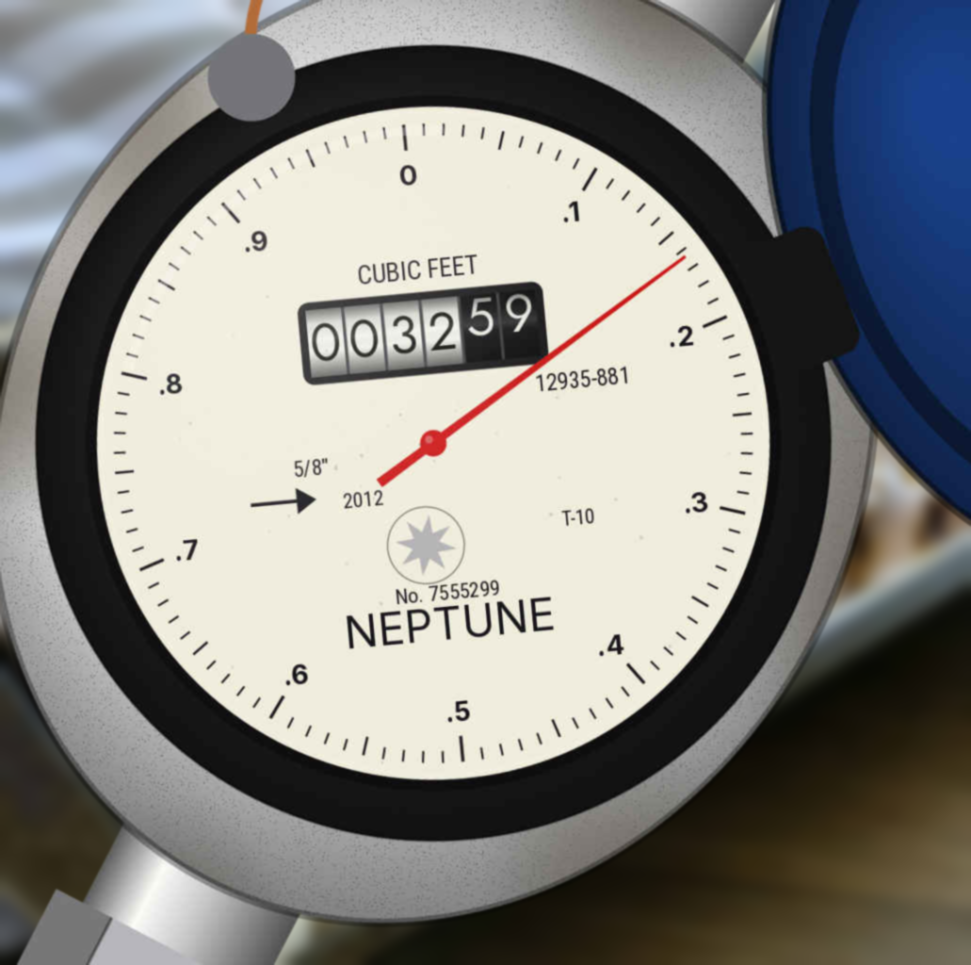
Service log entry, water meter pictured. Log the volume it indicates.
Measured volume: 3259.16 ft³
